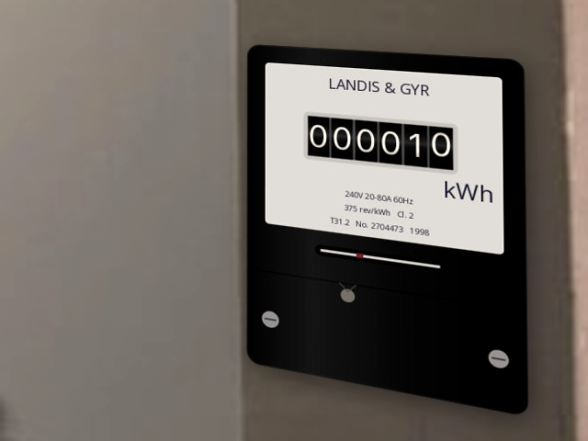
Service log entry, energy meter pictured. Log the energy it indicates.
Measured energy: 10 kWh
